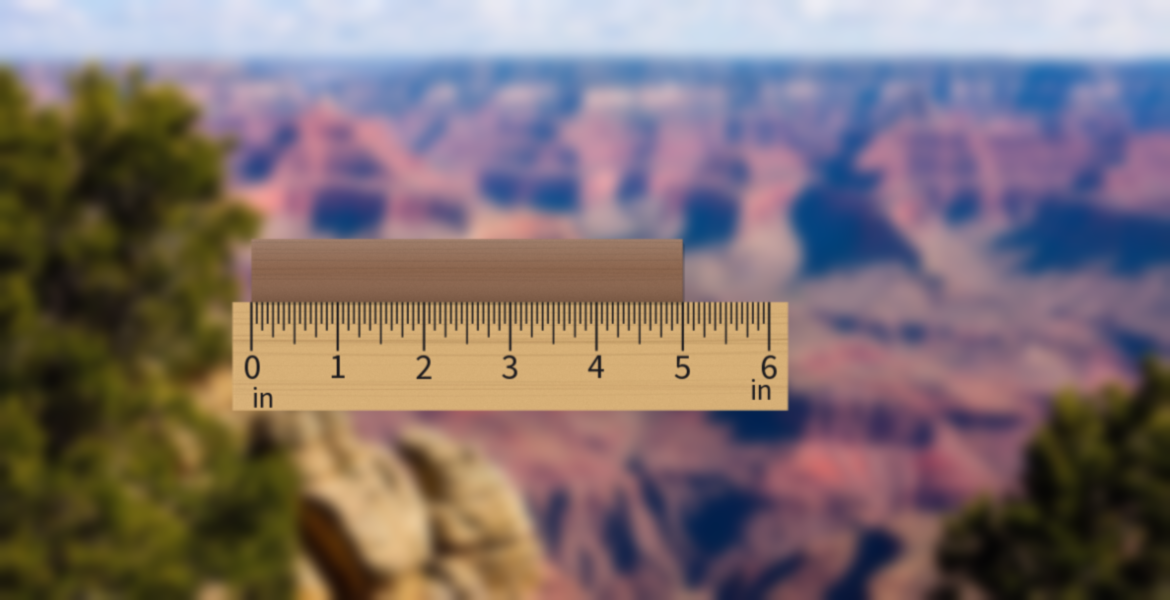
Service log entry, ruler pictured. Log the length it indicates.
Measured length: 5 in
